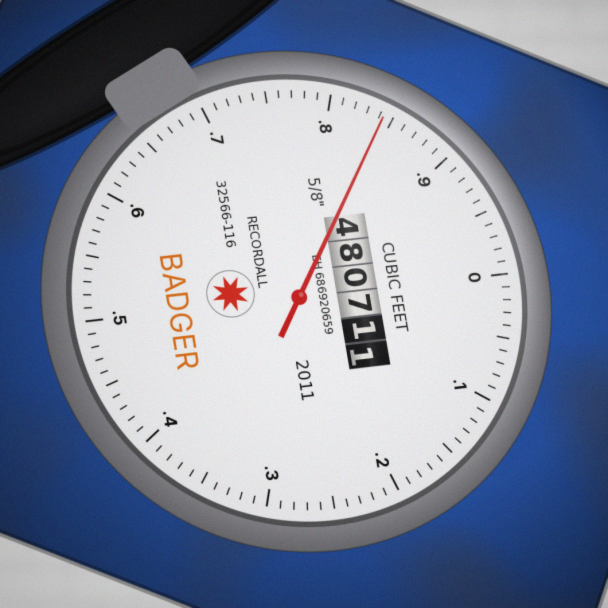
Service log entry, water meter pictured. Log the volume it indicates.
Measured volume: 480710.84 ft³
